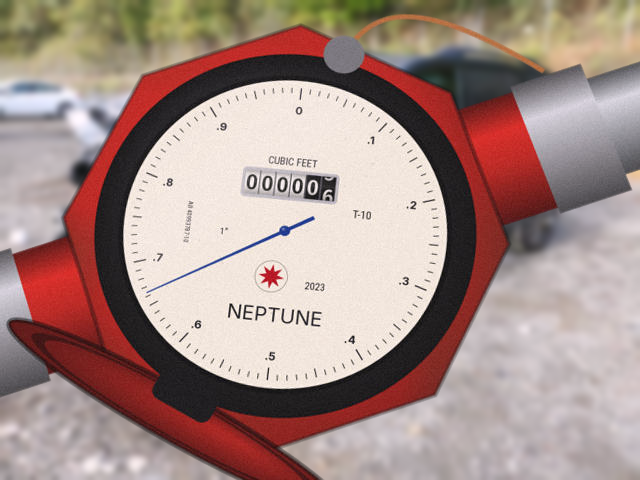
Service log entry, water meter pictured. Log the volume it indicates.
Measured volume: 5.66 ft³
